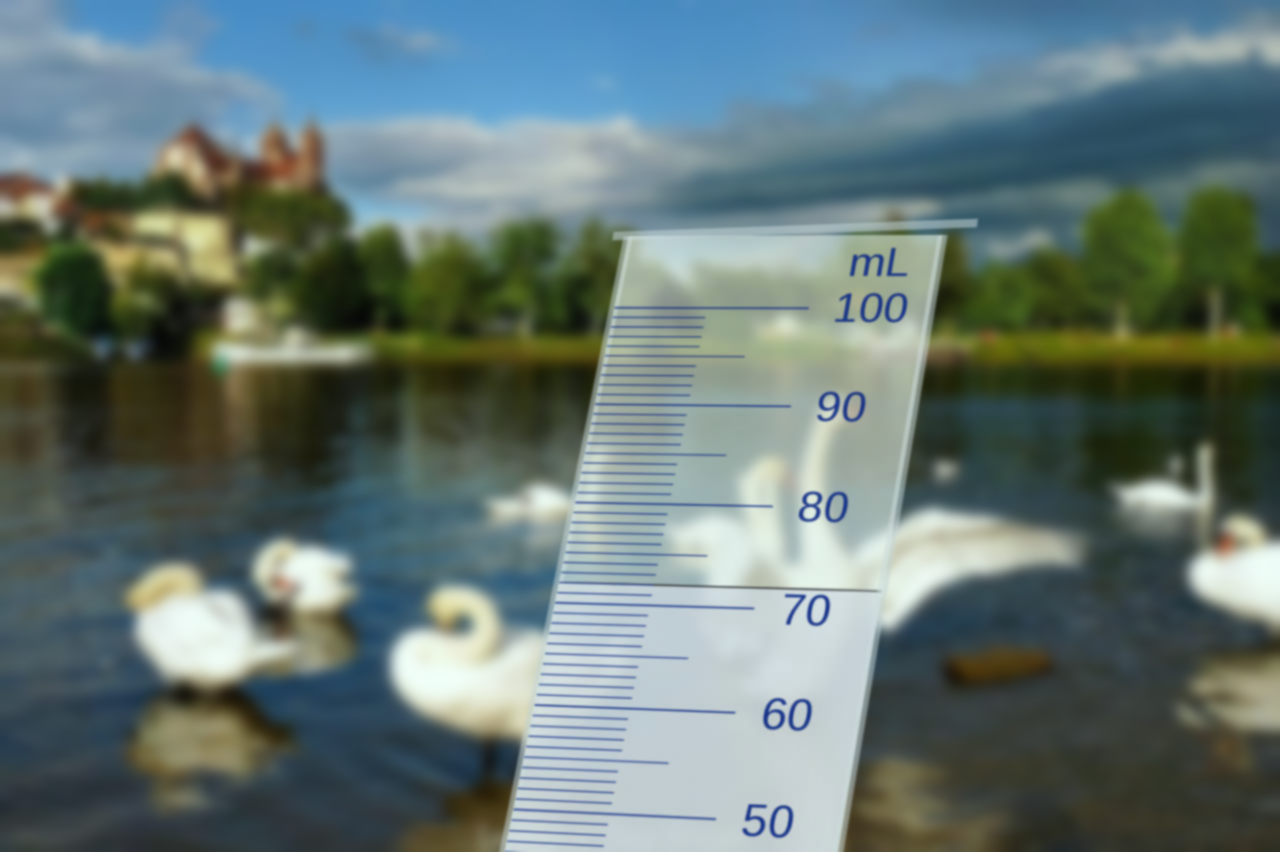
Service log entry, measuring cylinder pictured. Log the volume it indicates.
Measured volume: 72 mL
